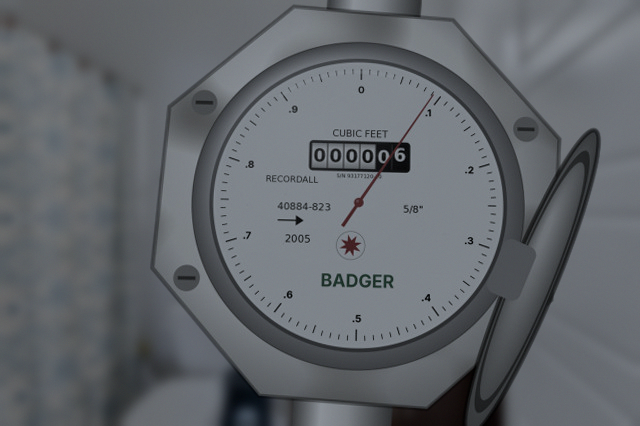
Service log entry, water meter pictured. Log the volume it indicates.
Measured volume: 6.09 ft³
